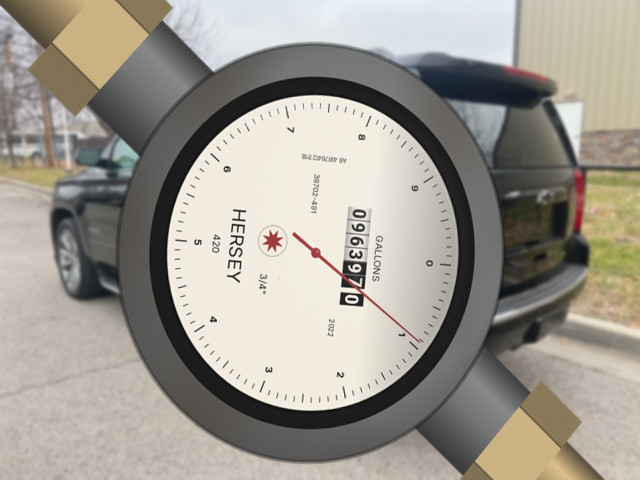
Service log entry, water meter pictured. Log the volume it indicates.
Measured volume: 963970.9 gal
